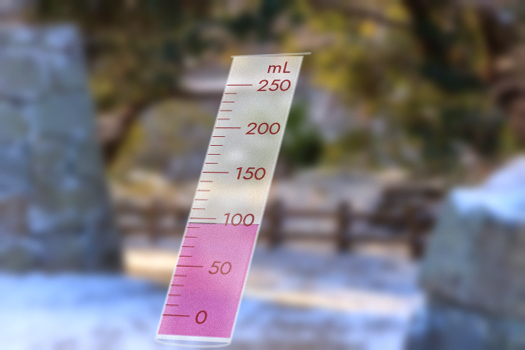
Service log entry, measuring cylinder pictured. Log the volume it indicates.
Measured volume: 95 mL
